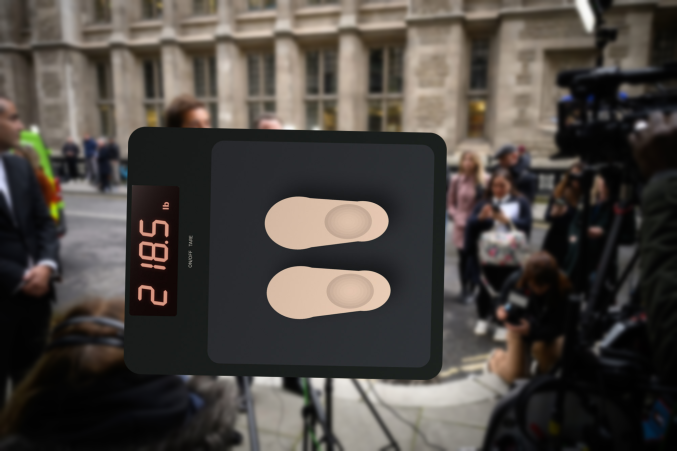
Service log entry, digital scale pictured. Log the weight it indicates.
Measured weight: 218.5 lb
